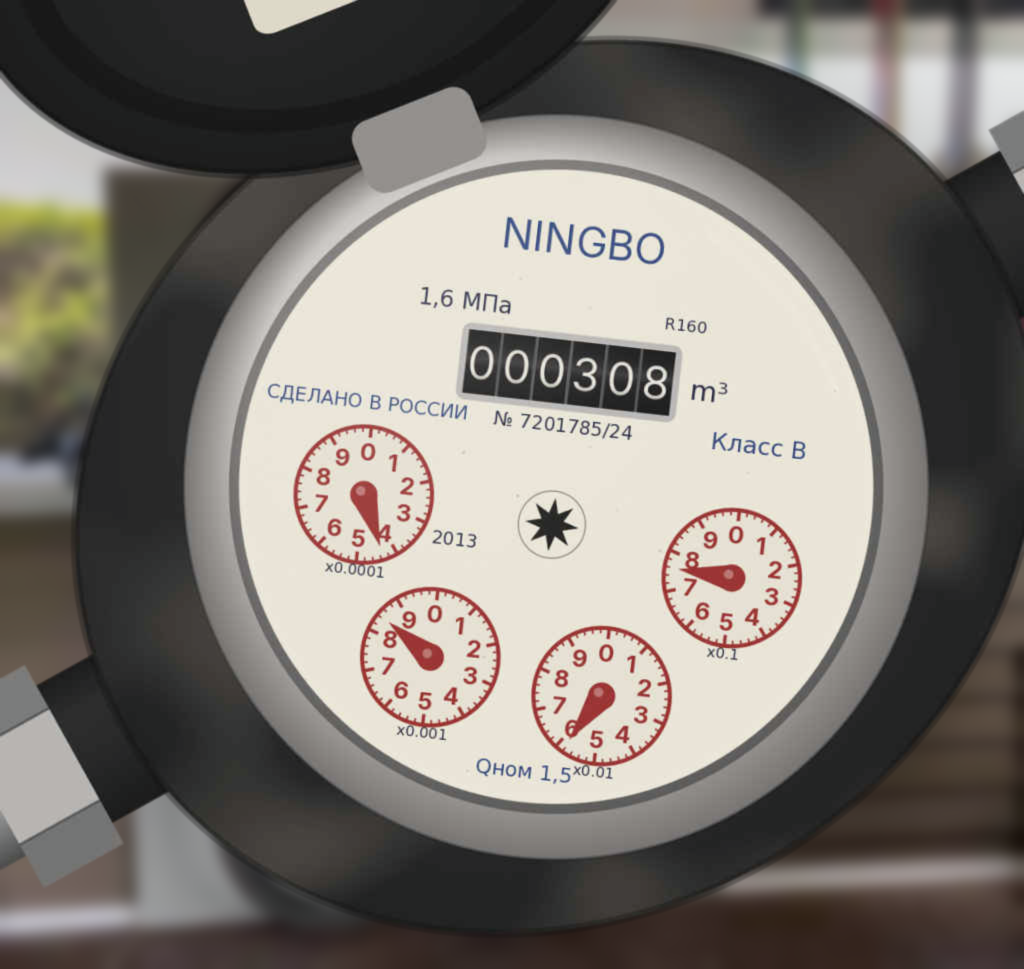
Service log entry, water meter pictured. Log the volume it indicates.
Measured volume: 308.7584 m³
